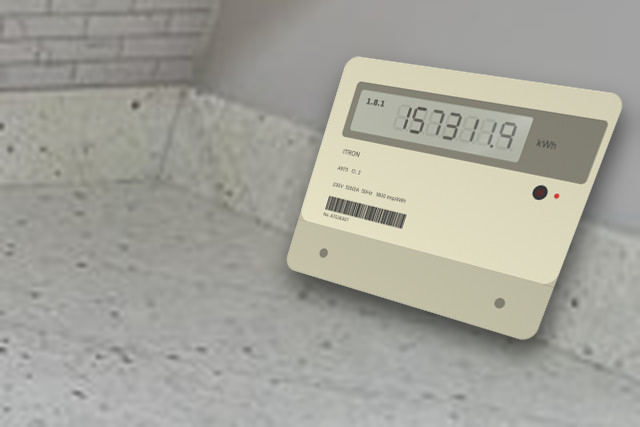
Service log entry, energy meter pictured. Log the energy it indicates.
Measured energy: 157311.9 kWh
